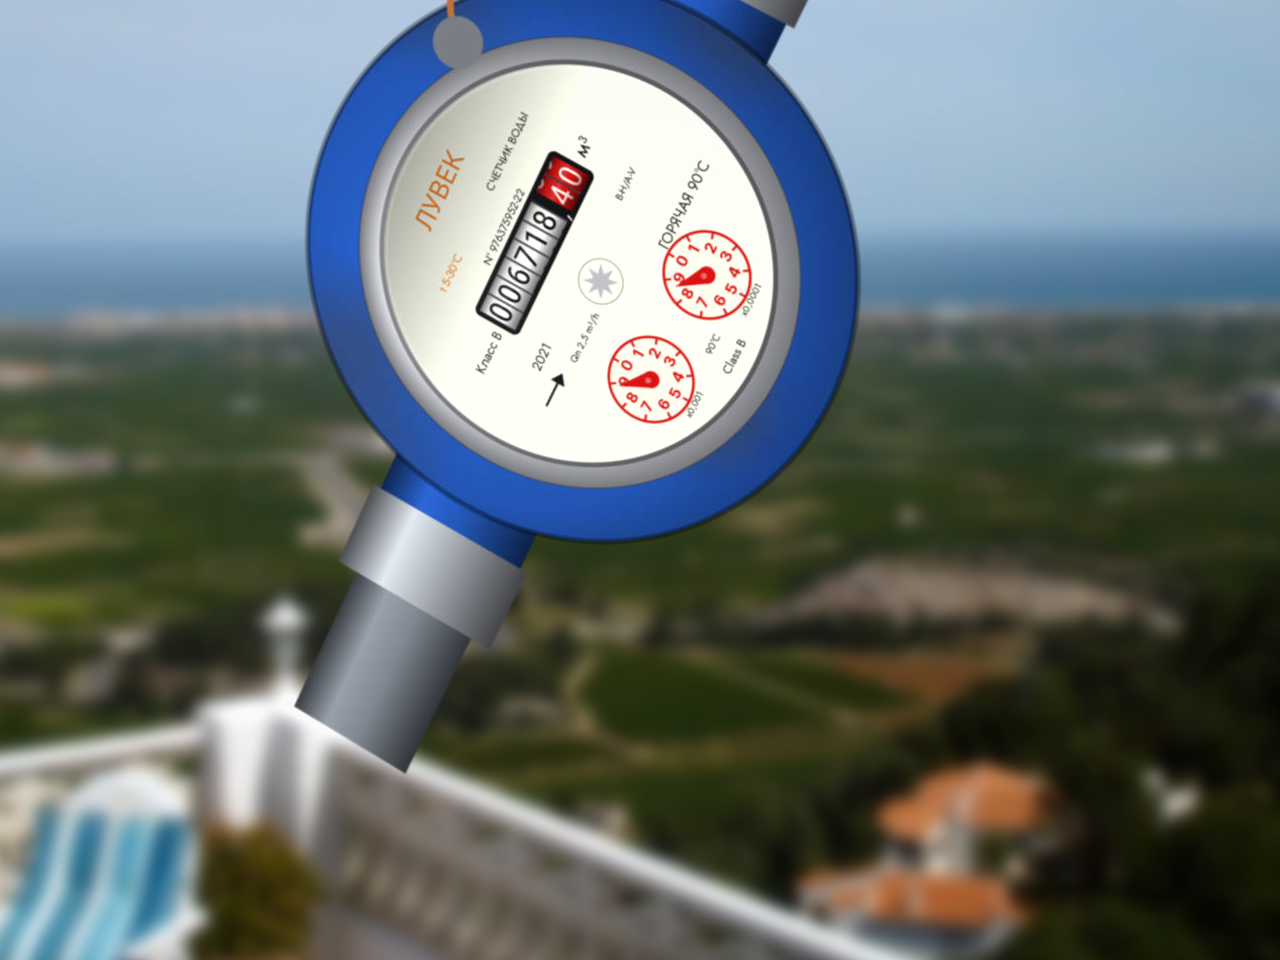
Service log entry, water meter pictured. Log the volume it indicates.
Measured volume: 6718.3988 m³
